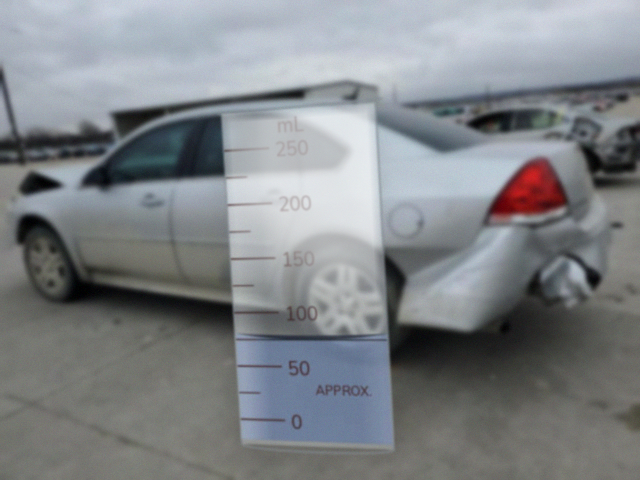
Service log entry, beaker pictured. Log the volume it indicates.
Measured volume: 75 mL
